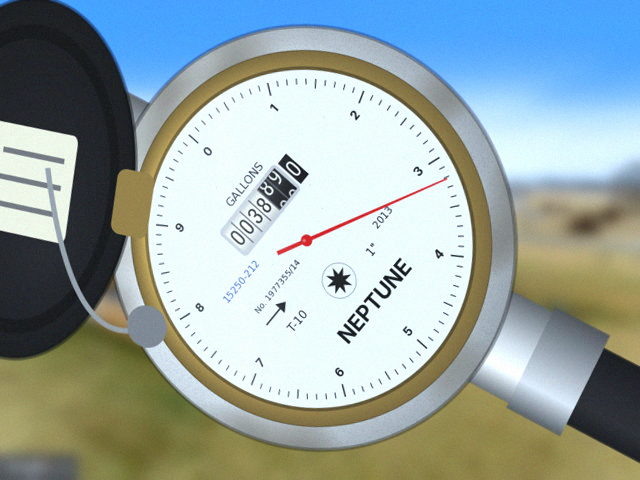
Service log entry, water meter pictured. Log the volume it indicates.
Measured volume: 38893.2 gal
